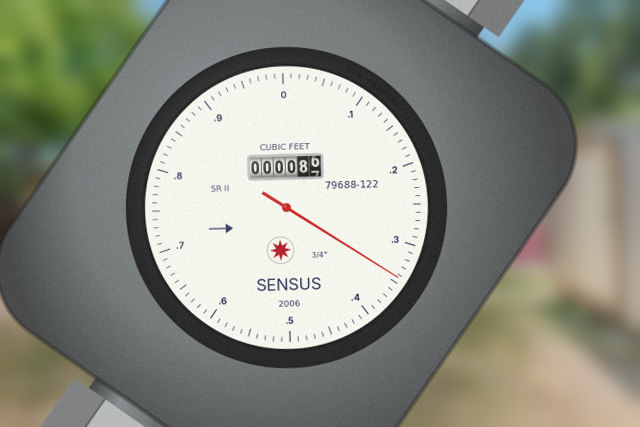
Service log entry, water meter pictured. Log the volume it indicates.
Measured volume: 86.34 ft³
